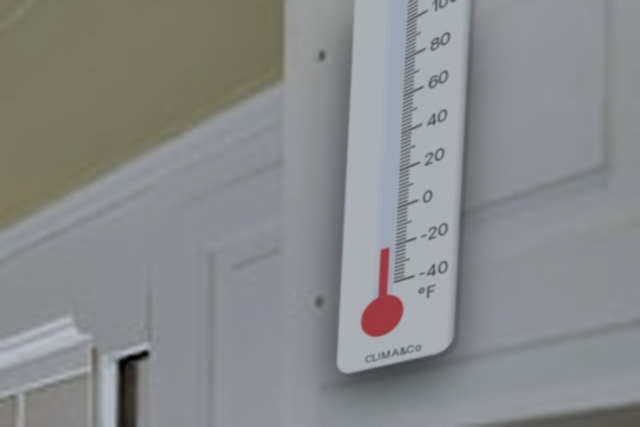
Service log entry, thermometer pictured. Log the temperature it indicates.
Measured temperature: -20 °F
